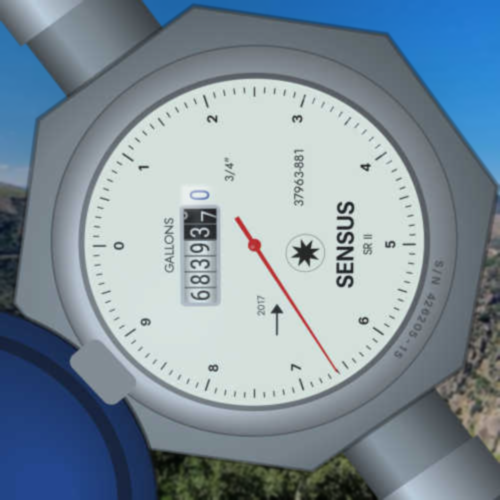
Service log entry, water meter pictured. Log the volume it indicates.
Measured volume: 6839366.6 gal
